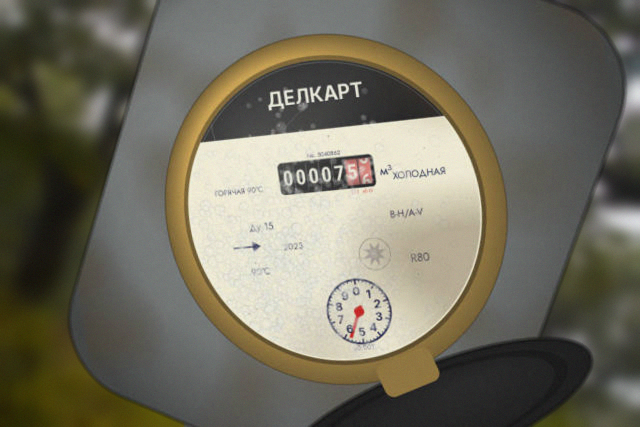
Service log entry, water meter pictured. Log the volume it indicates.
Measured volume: 7.555 m³
